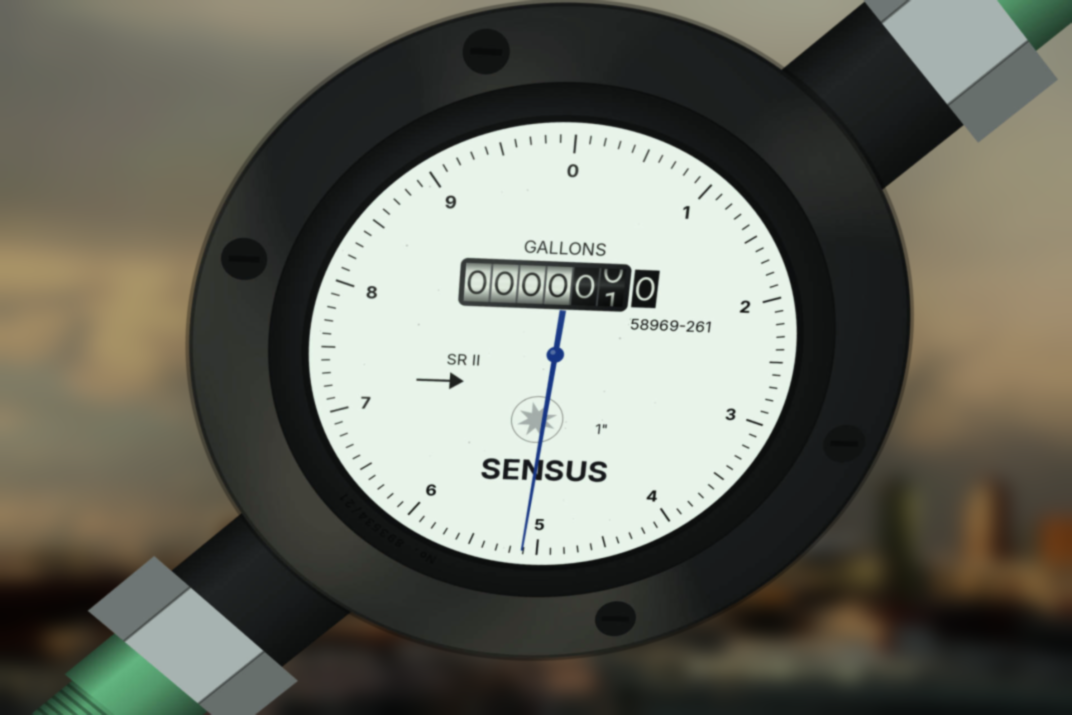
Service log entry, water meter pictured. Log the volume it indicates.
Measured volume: 5.1 gal
